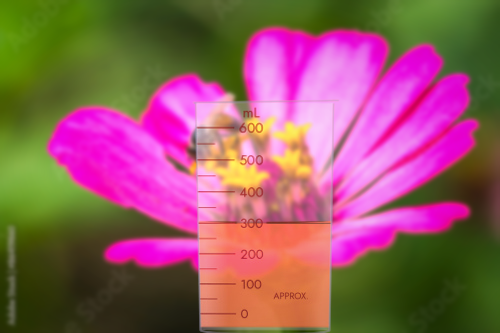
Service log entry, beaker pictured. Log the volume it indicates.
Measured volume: 300 mL
